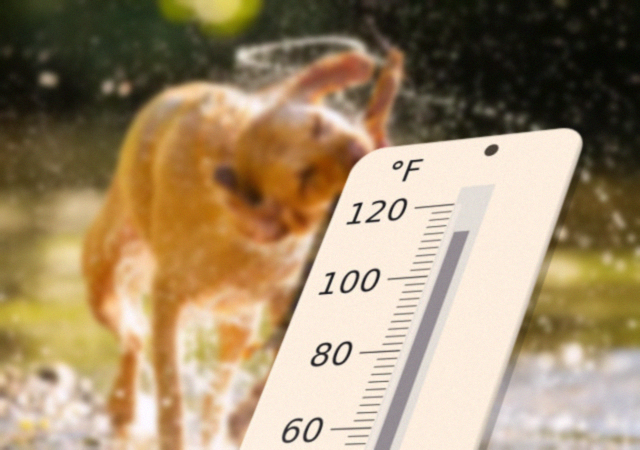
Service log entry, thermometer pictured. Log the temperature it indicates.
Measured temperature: 112 °F
